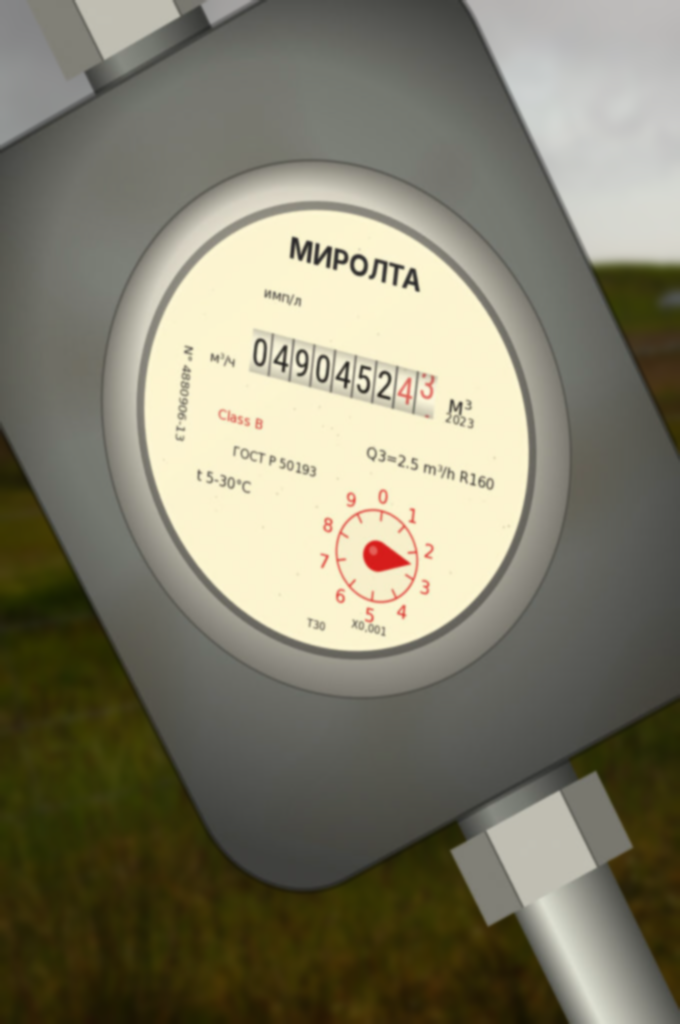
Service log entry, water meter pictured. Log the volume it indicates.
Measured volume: 490452.432 m³
